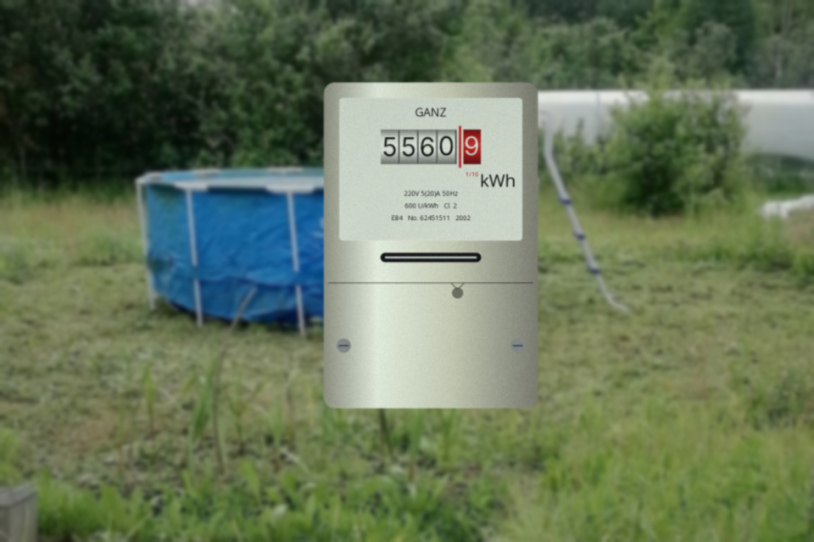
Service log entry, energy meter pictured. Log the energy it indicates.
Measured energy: 5560.9 kWh
